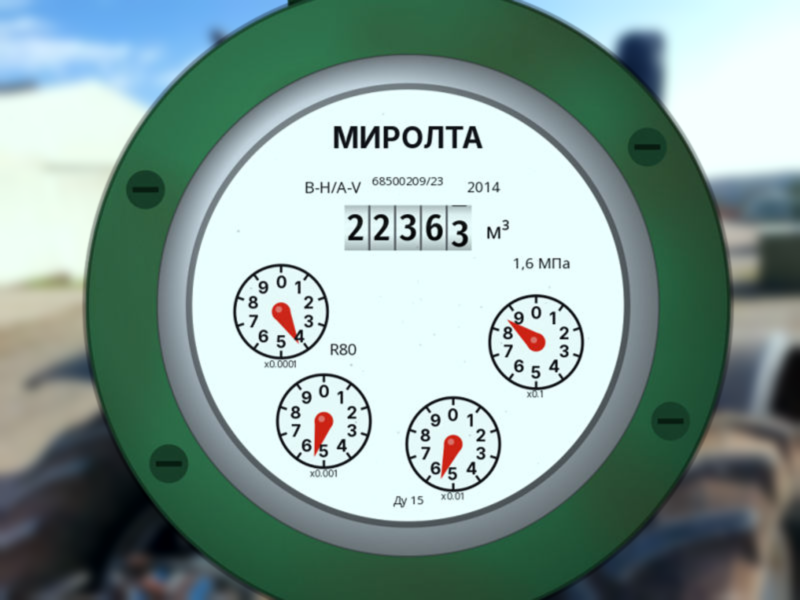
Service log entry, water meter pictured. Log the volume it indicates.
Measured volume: 22362.8554 m³
